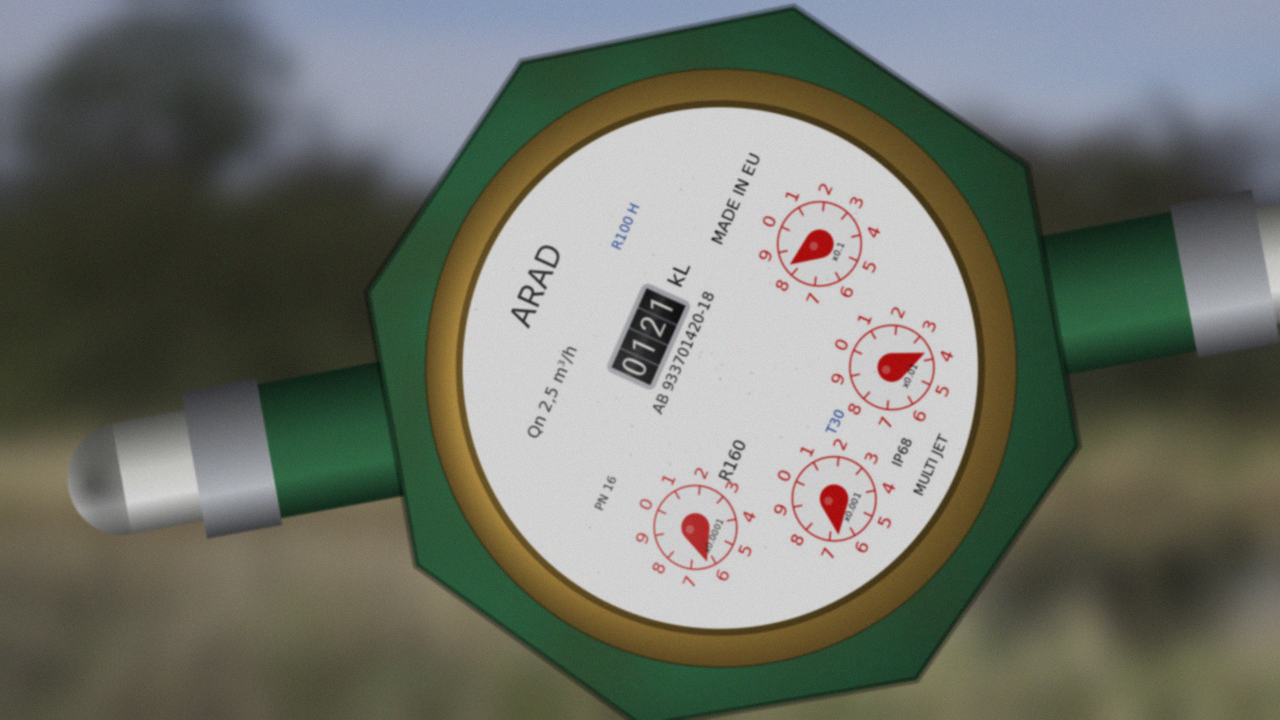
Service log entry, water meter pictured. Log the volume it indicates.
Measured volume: 121.8366 kL
